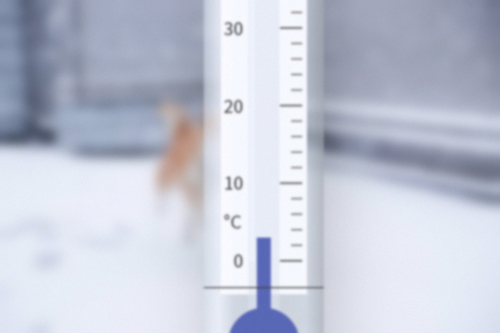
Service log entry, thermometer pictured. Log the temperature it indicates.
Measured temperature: 3 °C
